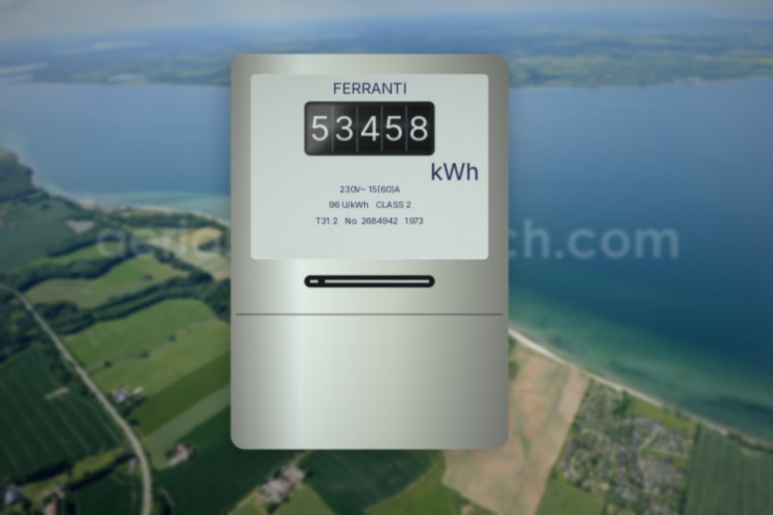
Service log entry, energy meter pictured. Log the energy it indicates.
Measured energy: 53458 kWh
